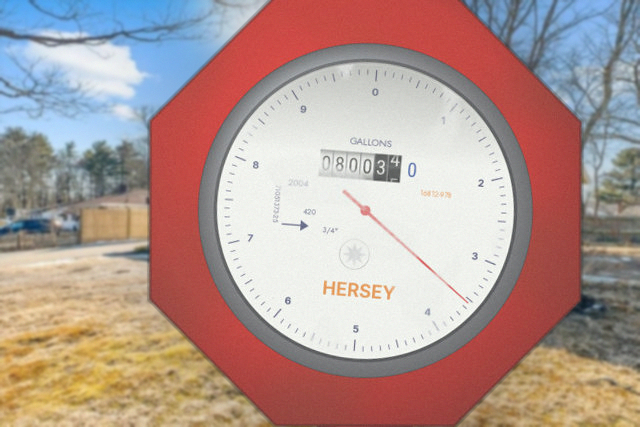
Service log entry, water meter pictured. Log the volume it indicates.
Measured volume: 800343.5 gal
